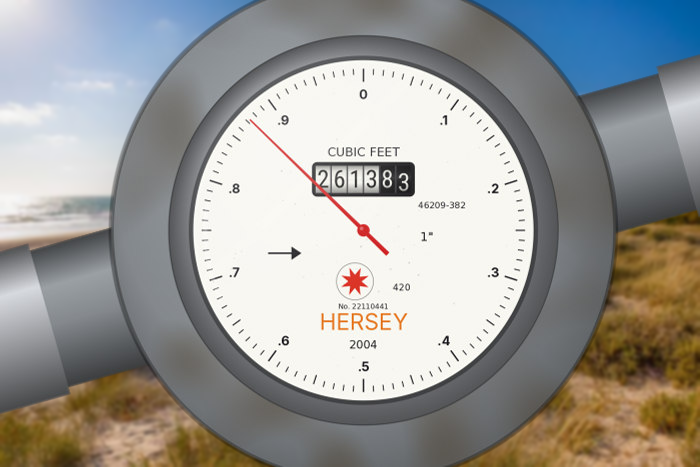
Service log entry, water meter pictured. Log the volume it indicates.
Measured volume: 261382.87 ft³
